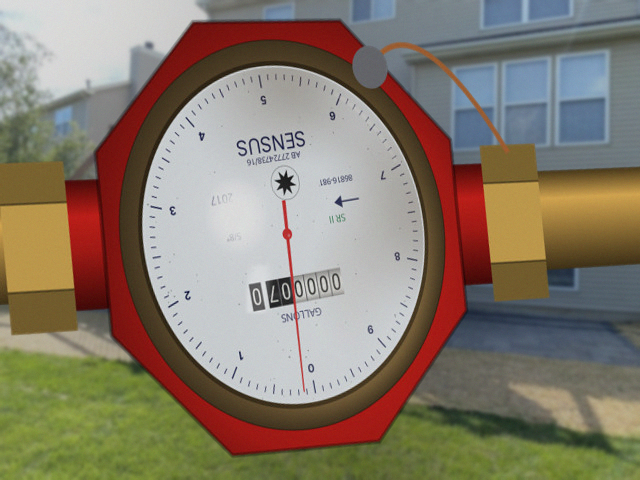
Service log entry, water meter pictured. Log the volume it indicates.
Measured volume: 70.1 gal
